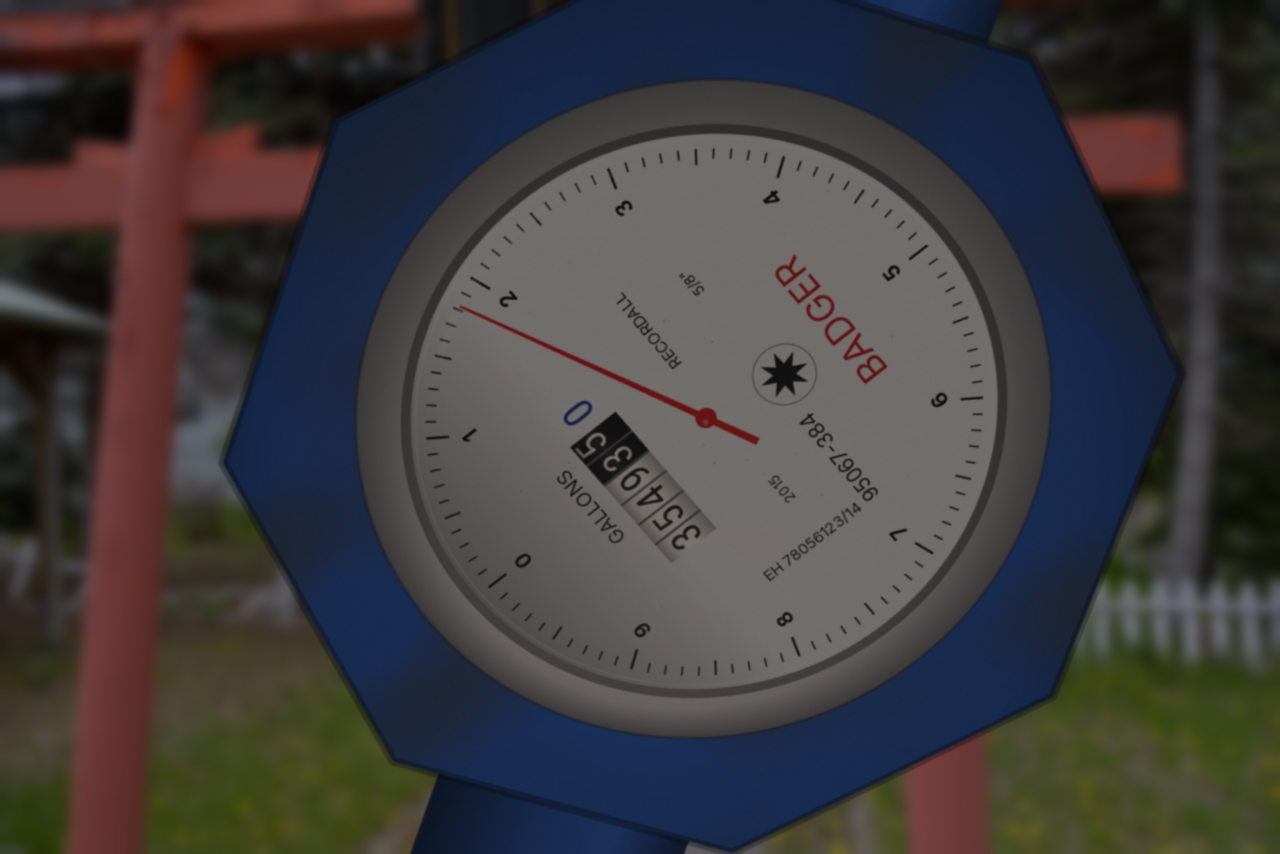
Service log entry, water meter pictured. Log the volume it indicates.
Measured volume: 3549351.8 gal
